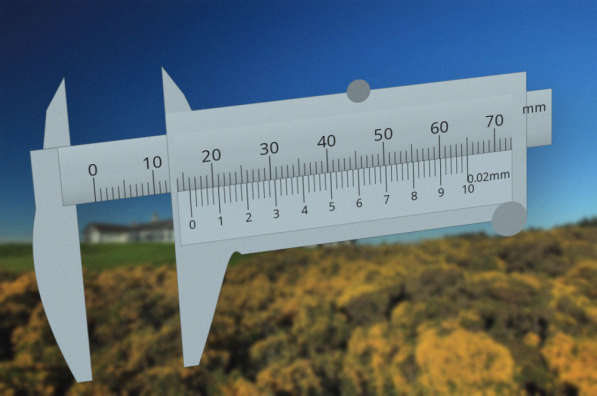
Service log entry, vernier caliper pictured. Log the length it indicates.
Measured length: 16.0 mm
